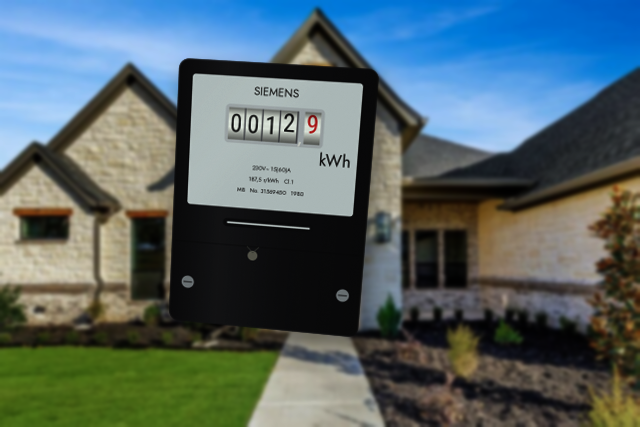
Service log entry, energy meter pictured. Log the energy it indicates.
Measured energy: 12.9 kWh
